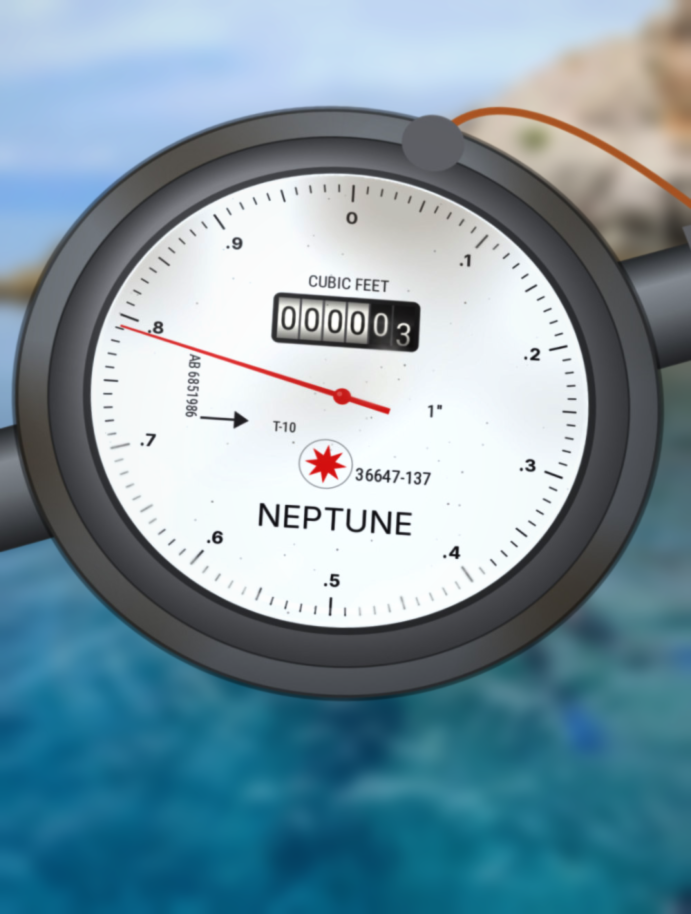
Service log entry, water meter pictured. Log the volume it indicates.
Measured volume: 2.79 ft³
